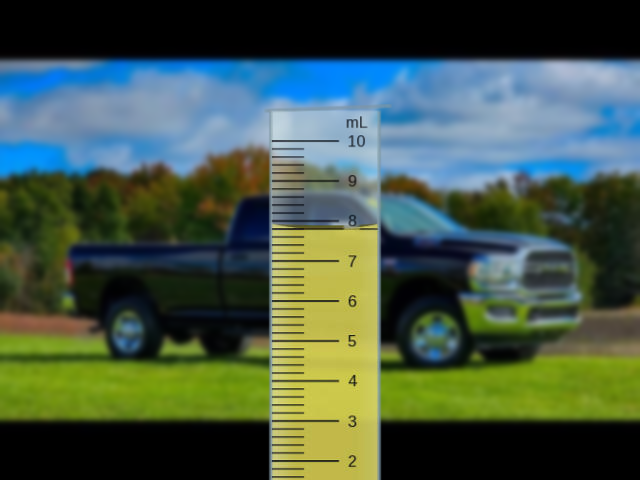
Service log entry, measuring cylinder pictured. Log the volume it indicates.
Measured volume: 7.8 mL
